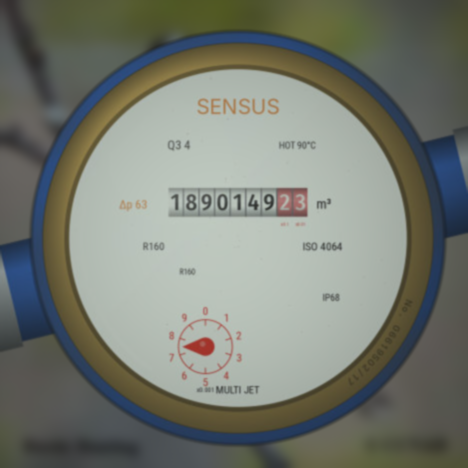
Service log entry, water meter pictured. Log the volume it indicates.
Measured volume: 1890149.237 m³
